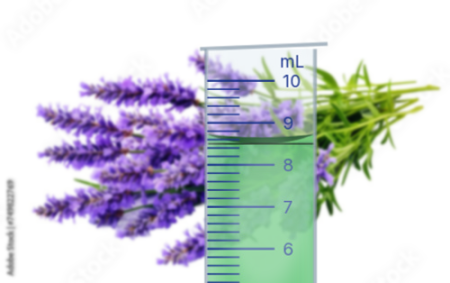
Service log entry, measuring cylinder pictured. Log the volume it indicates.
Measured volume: 8.5 mL
